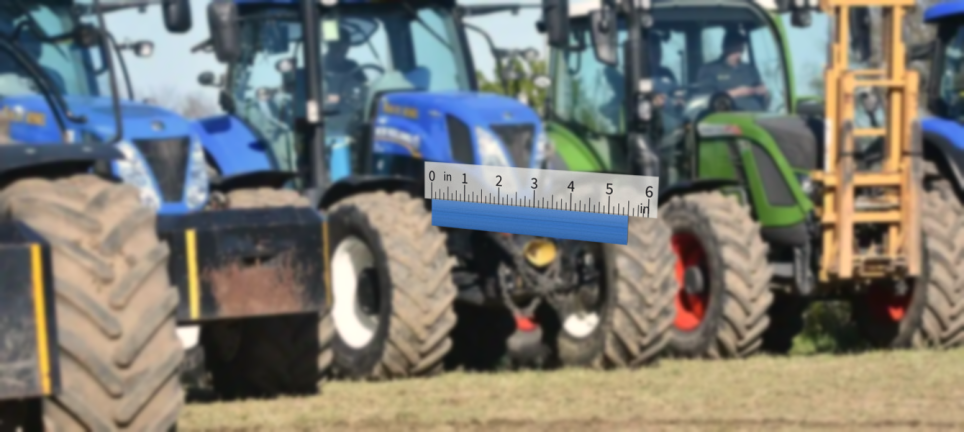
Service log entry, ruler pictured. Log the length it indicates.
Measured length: 5.5 in
